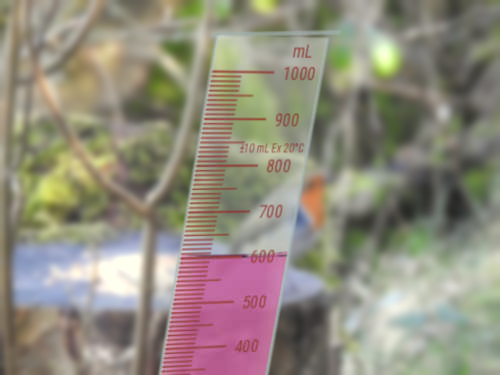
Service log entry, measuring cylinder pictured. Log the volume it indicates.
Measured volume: 600 mL
